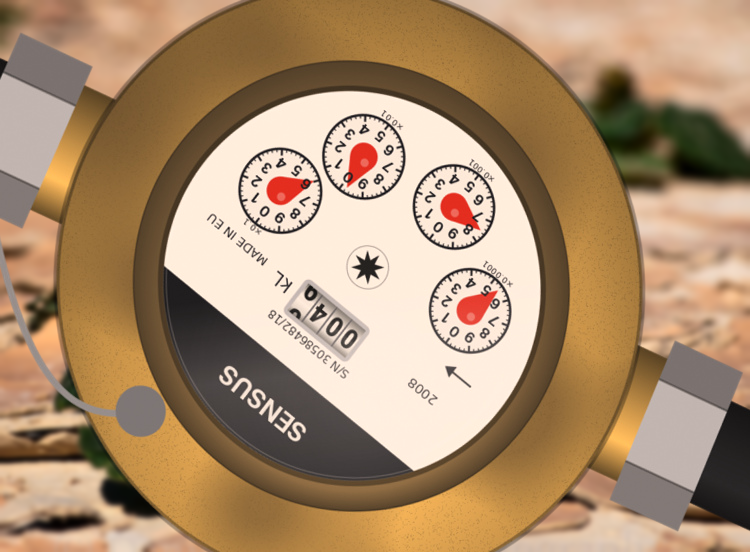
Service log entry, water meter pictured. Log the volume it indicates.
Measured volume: 48.5975 kL
